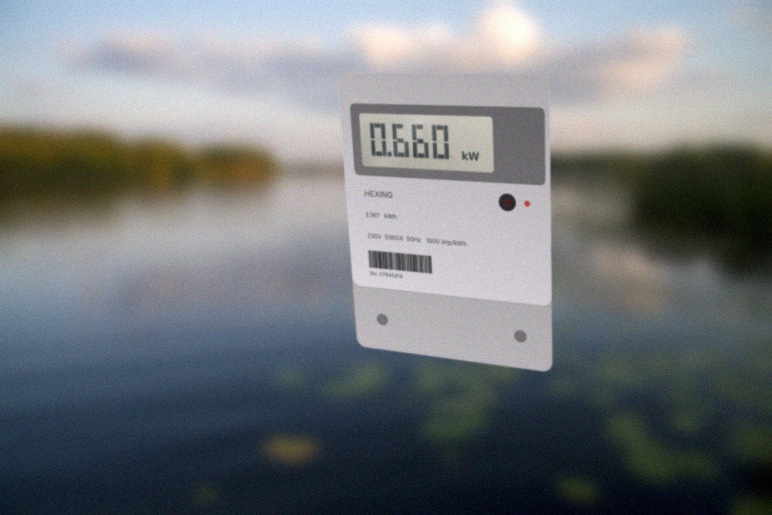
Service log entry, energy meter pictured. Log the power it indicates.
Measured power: 0.660 kW
